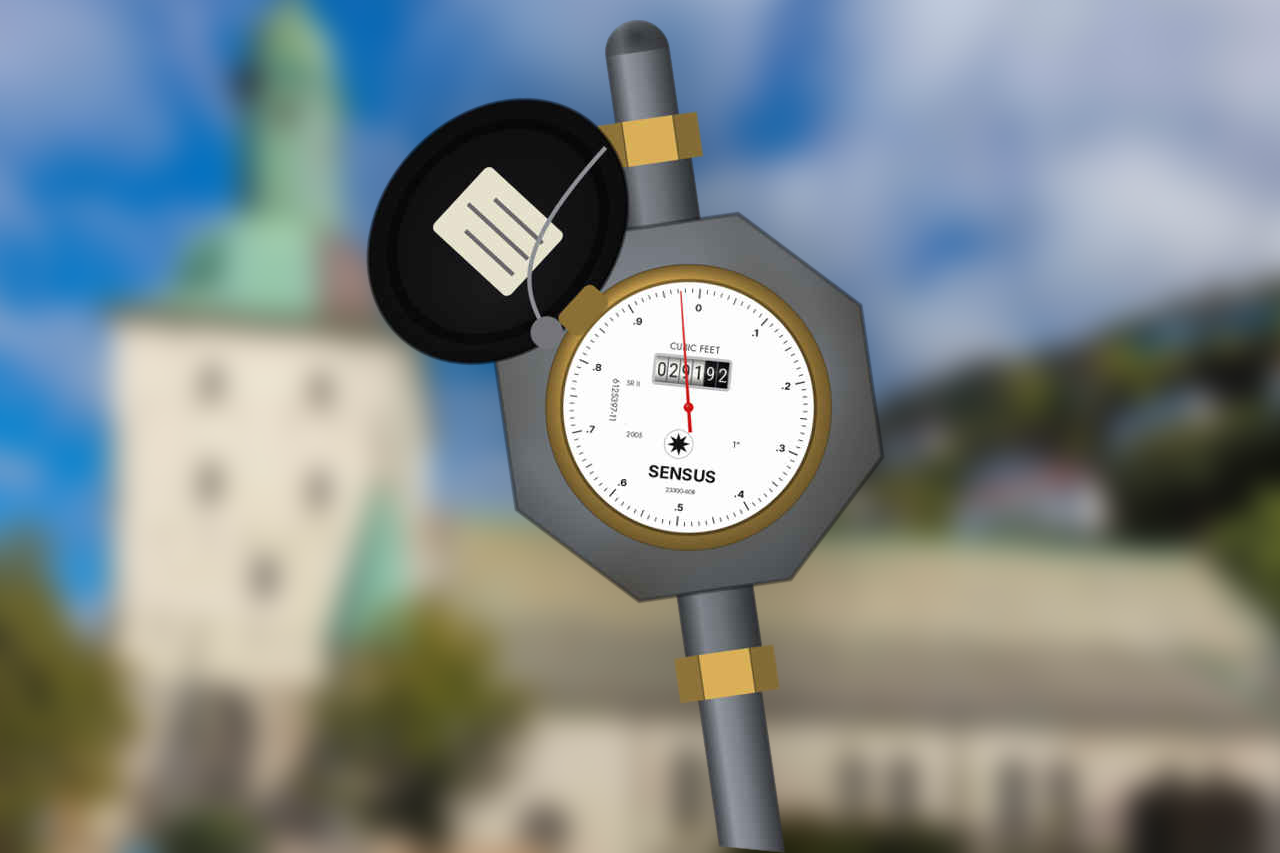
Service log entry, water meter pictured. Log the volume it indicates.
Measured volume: 29191.97 ft³
